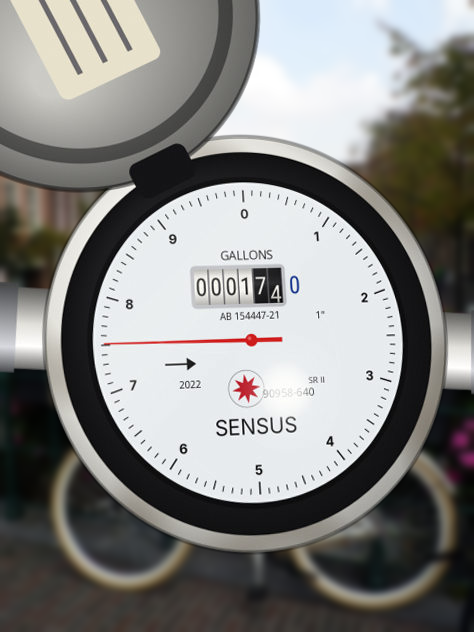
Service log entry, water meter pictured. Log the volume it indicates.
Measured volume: 1737.5 gal
